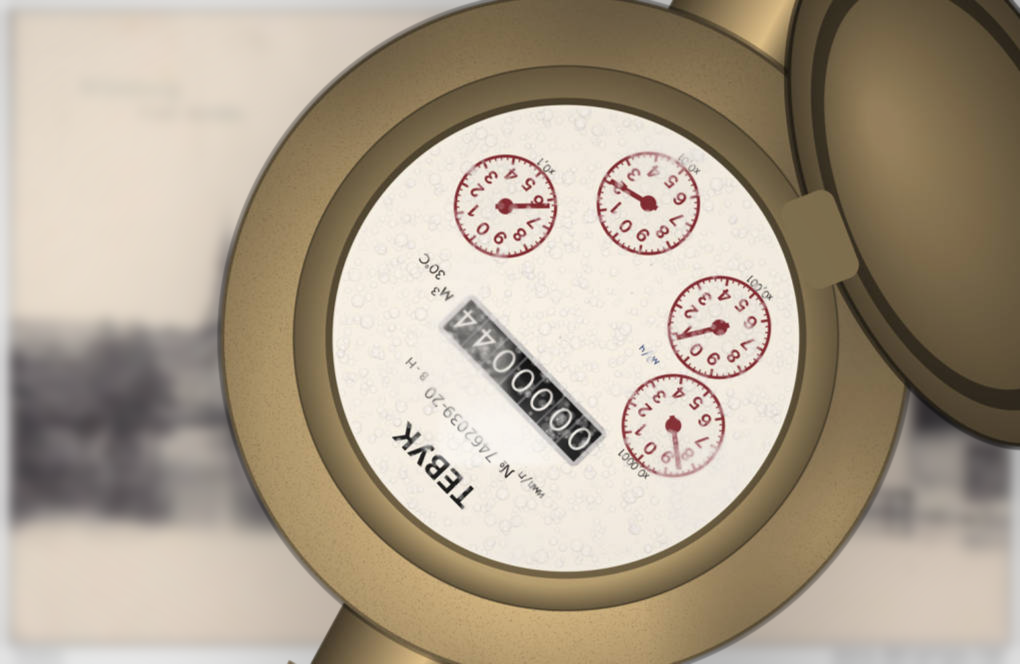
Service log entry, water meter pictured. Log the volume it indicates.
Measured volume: 44.6208 m³
